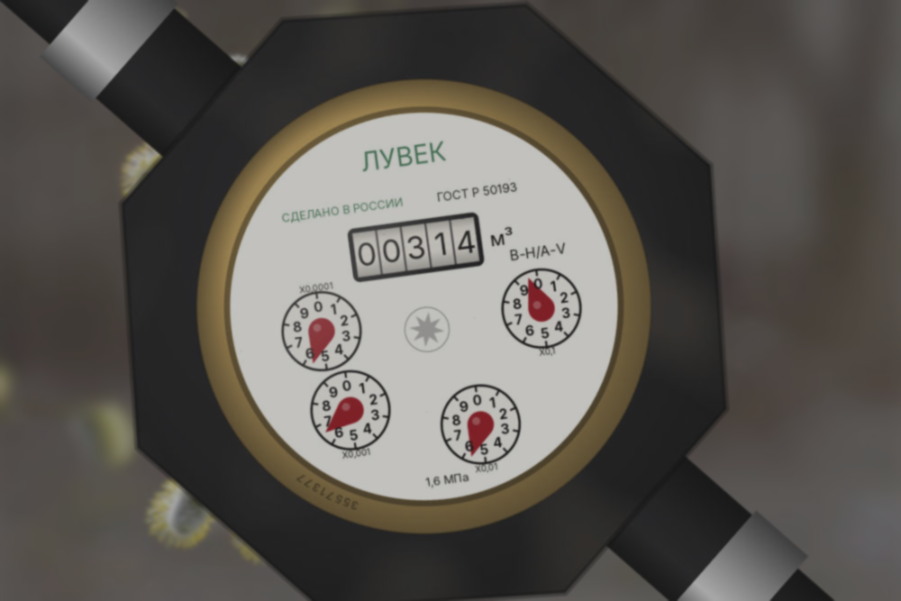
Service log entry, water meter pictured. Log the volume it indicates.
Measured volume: 313.9565 m³
